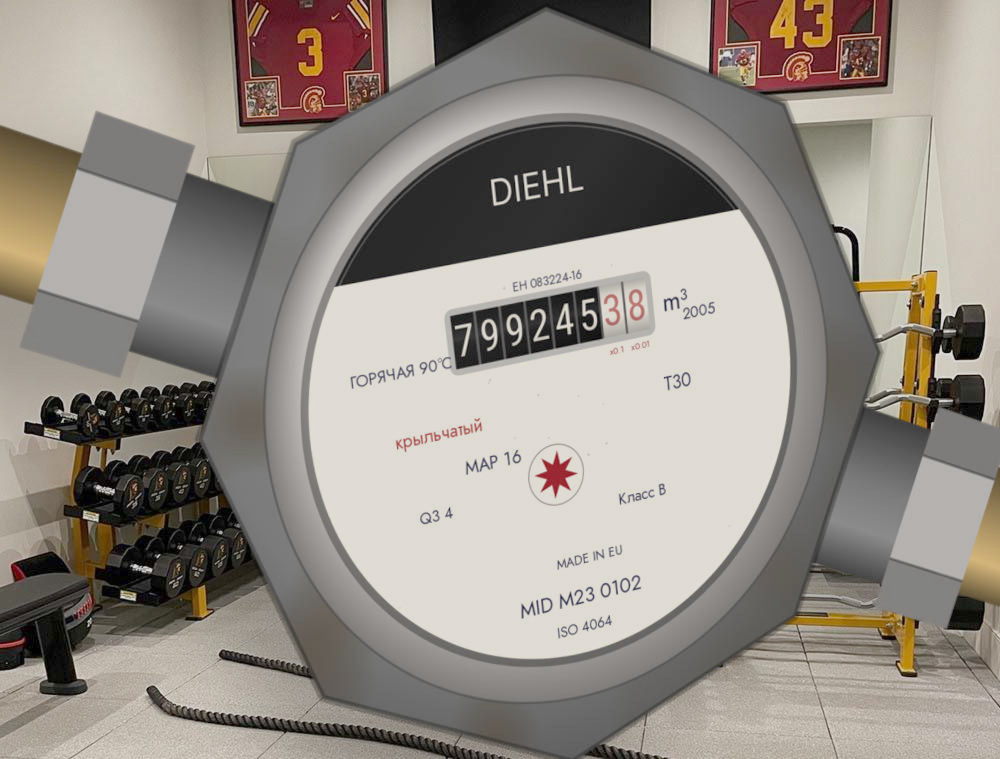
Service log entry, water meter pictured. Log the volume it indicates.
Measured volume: 799245.38 m³
